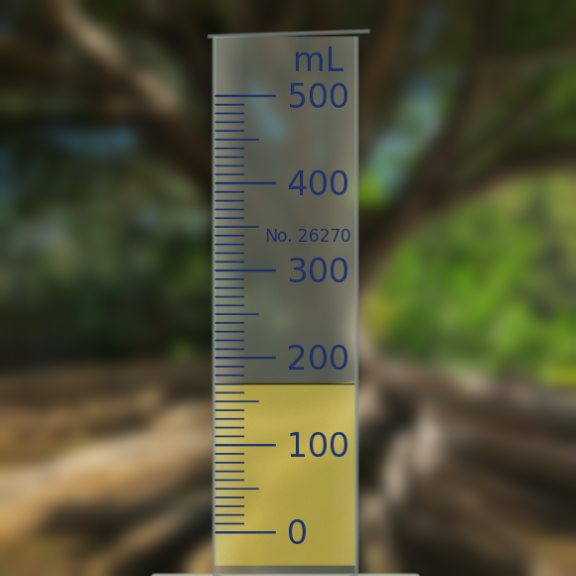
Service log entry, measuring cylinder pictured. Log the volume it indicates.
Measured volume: 170 mL
